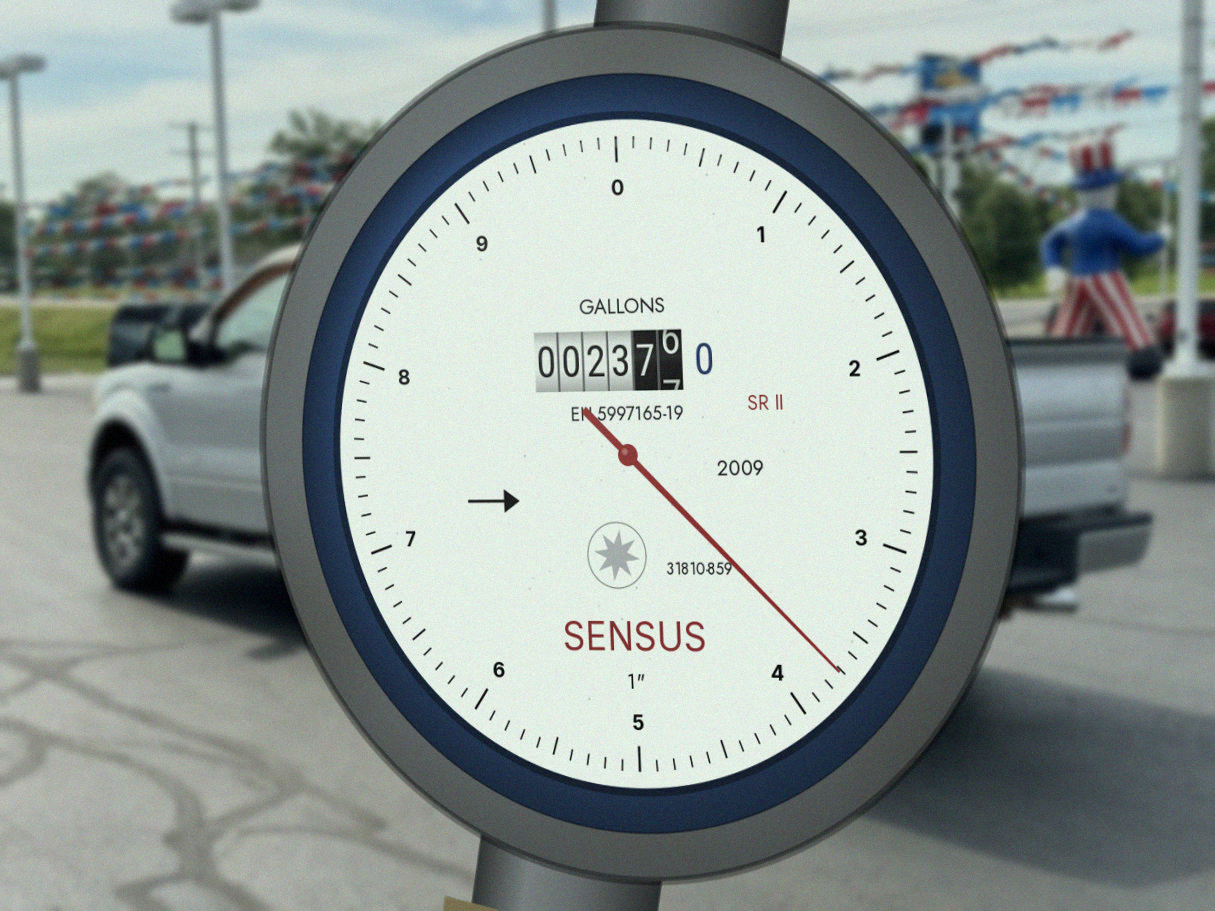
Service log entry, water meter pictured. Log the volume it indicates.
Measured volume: 23763.7 gal
